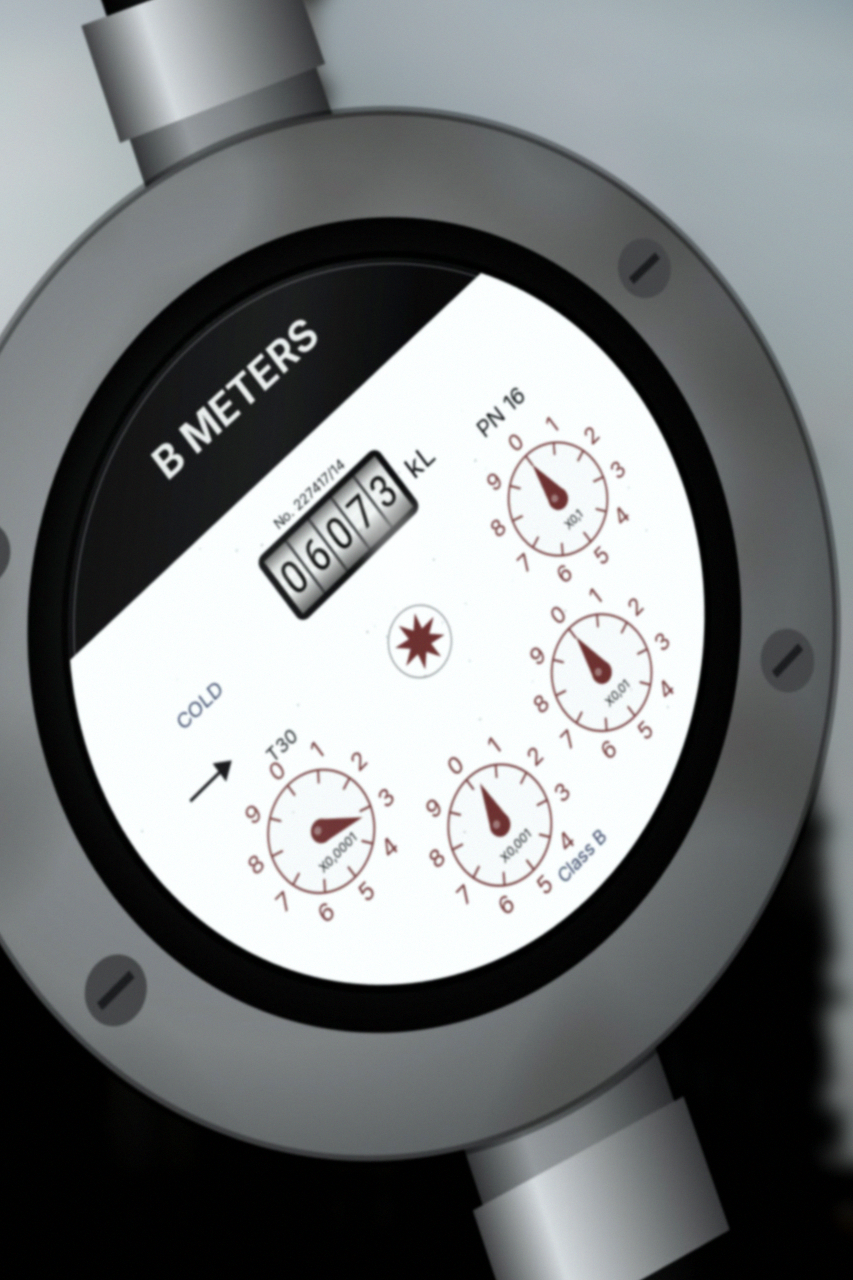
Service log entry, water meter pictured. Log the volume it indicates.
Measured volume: 6073.0003 kL
